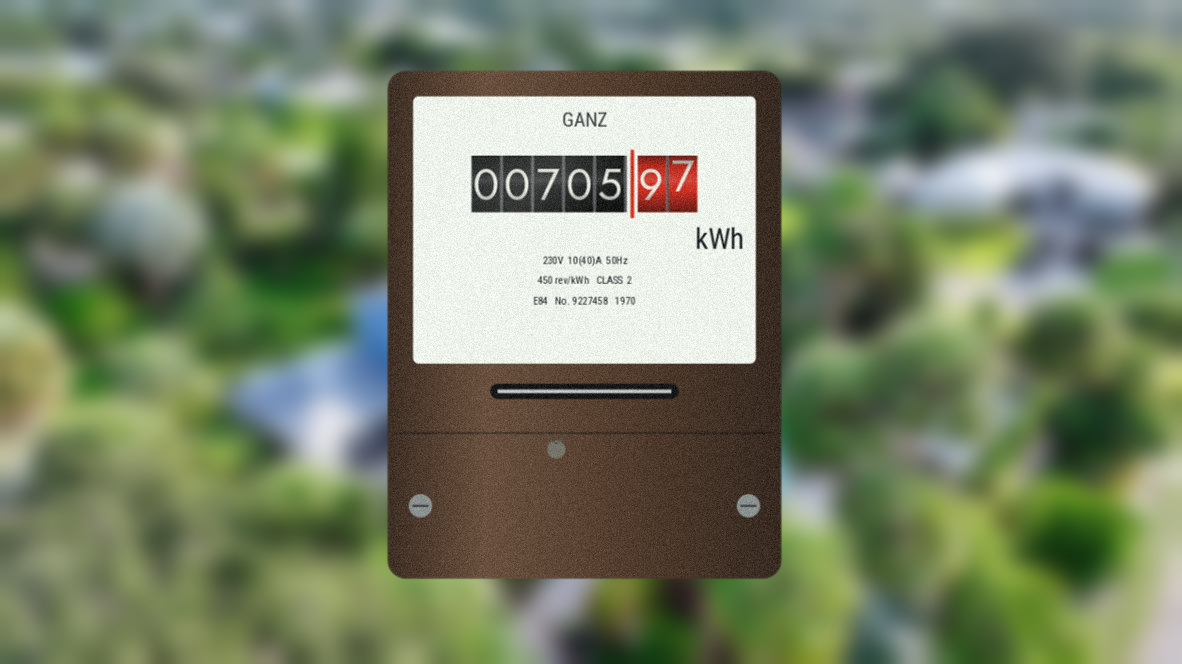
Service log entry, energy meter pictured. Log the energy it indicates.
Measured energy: 705.97 kWh
